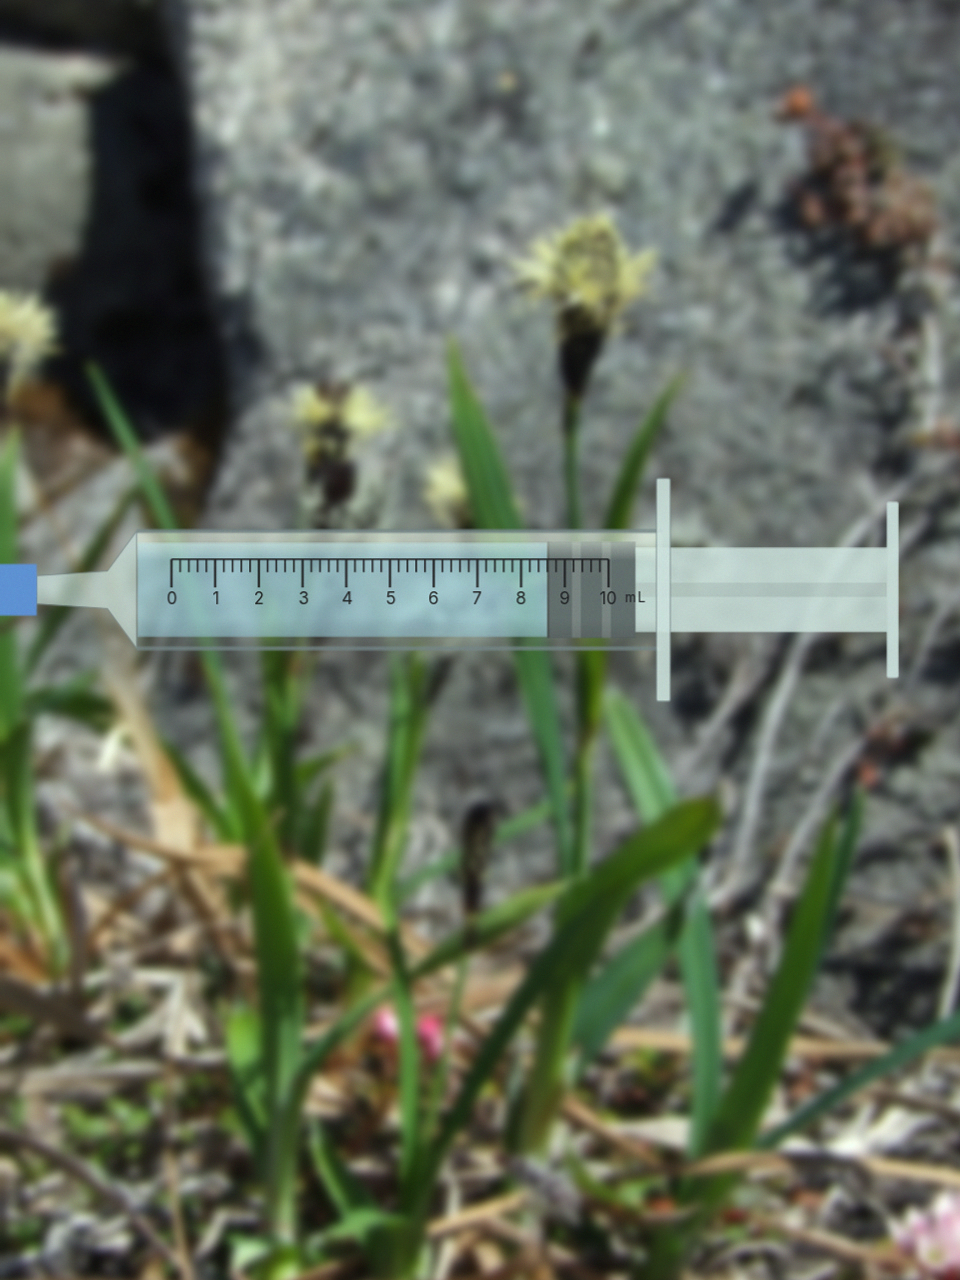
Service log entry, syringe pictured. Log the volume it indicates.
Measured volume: 8.6 mL
